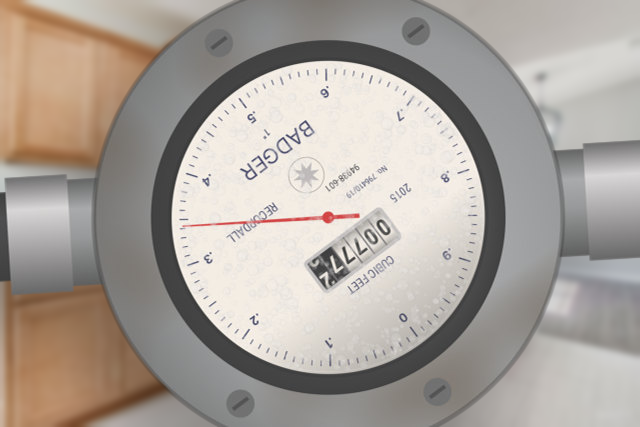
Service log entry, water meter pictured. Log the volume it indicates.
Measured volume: 7772.34 ft³
